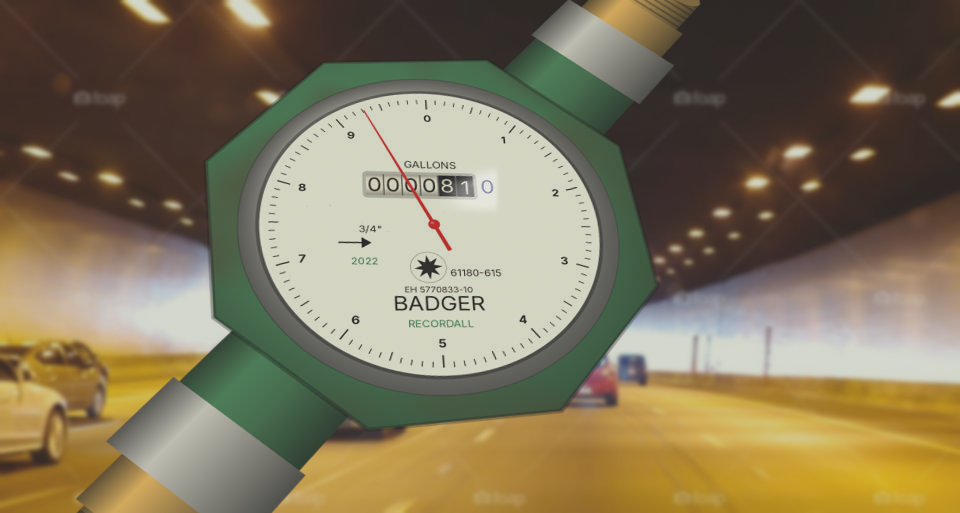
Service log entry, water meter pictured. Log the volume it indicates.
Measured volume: 809.3 gal
